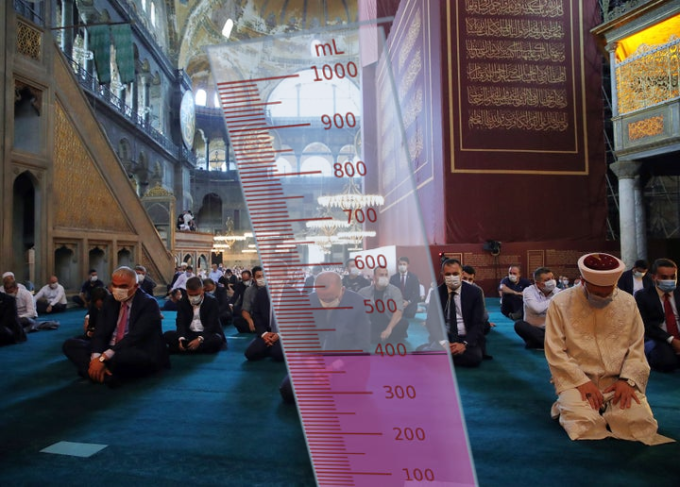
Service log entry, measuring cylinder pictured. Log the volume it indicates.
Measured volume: 390 mL
